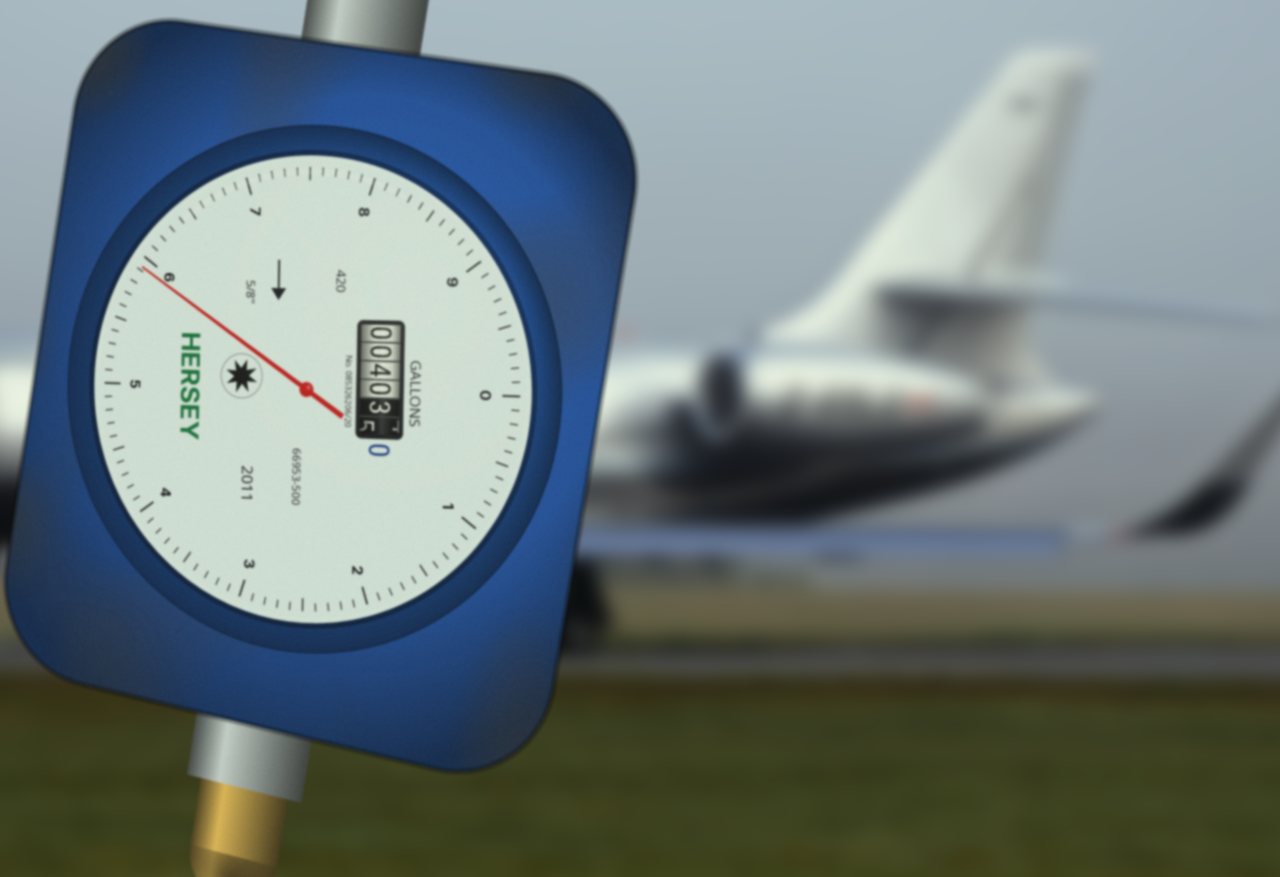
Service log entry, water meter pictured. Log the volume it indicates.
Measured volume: 40345.9 gal
